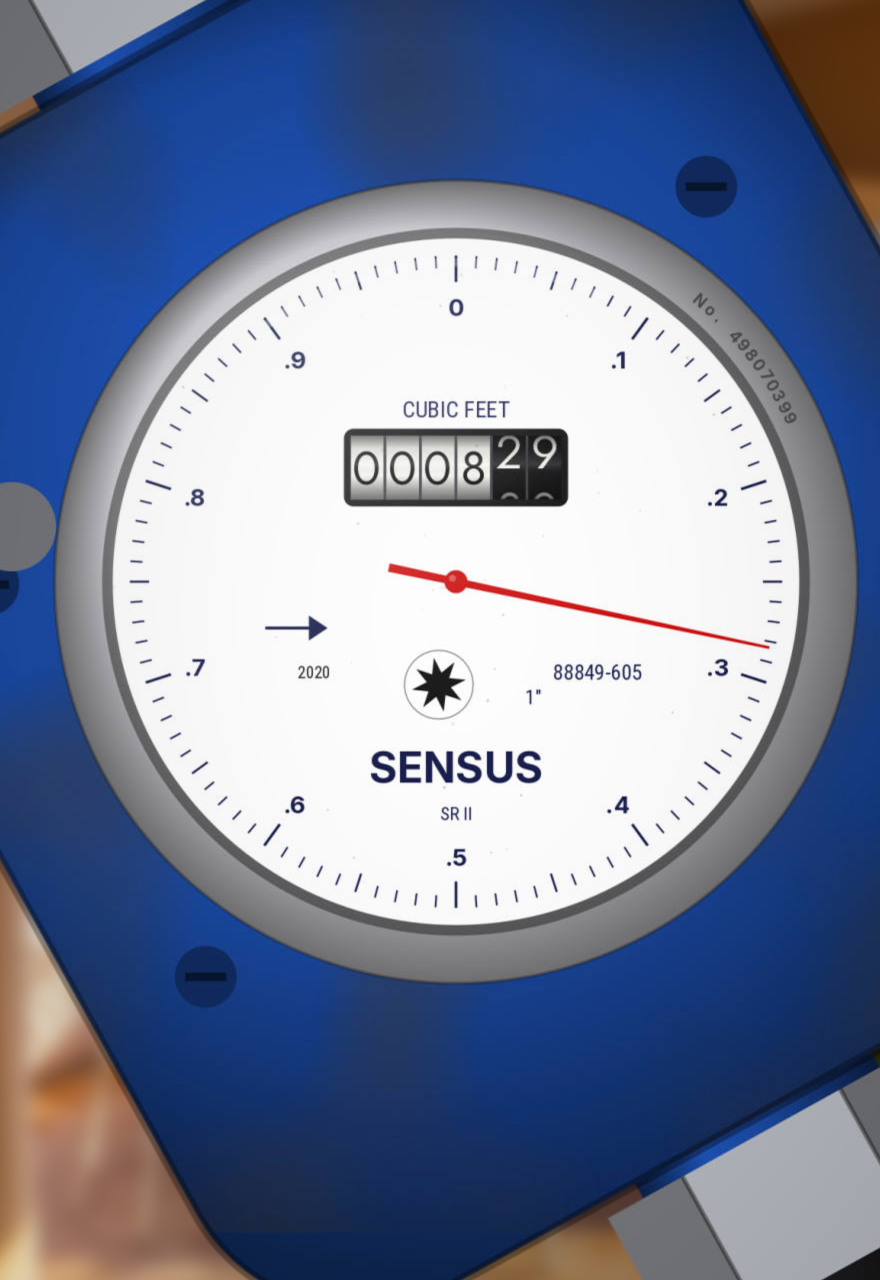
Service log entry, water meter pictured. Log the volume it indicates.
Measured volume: 829.28 ft³
